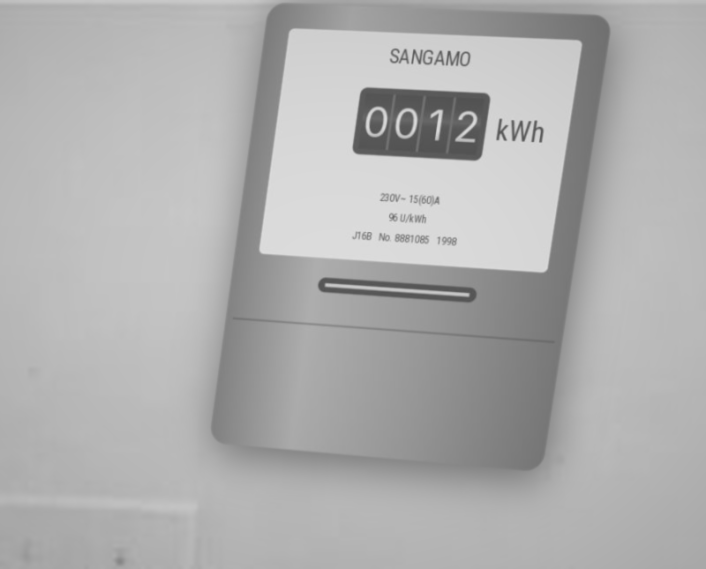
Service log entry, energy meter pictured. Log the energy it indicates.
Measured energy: 12 kWh
